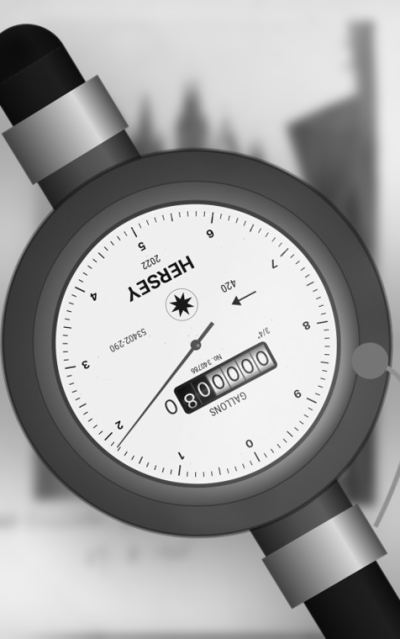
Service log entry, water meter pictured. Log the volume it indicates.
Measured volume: 81.8 gal
